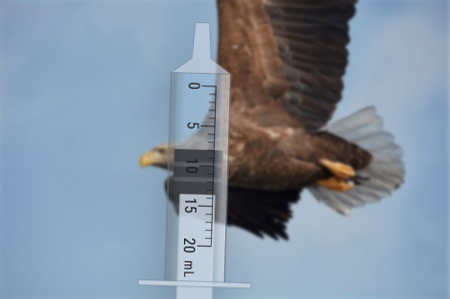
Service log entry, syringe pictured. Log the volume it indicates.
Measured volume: 8 mL
